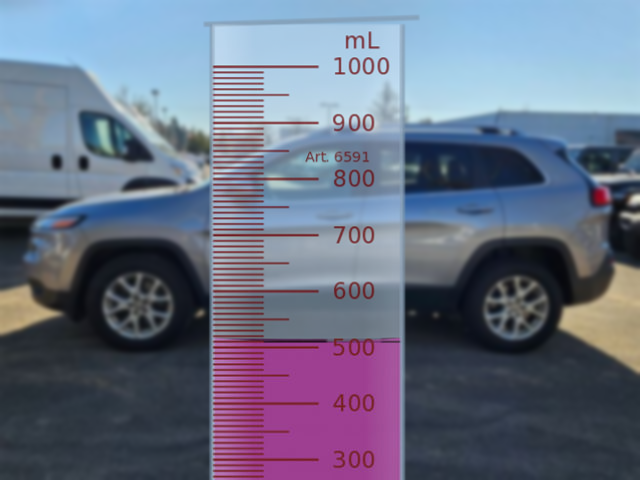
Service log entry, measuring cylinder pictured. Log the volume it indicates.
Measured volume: 510 mL
